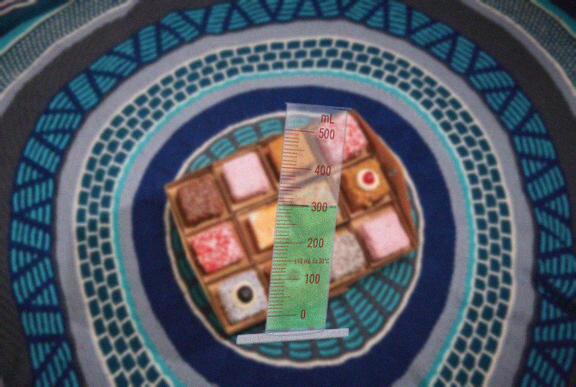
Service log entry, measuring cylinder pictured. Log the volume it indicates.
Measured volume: 300 mL
